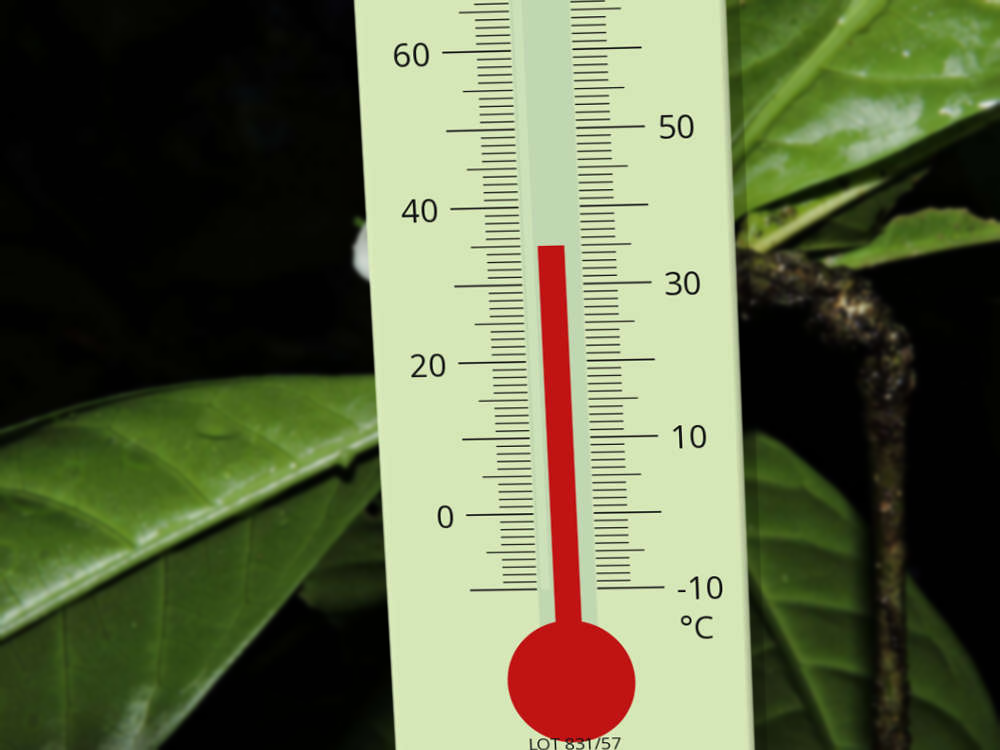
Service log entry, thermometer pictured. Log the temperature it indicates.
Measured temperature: 35 °C
